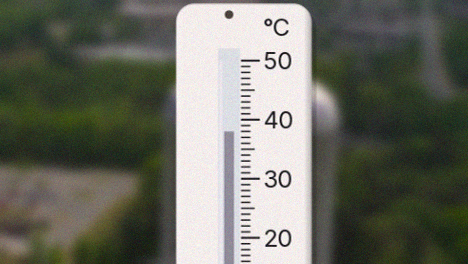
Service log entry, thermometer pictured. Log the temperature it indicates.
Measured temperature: 38 °C
